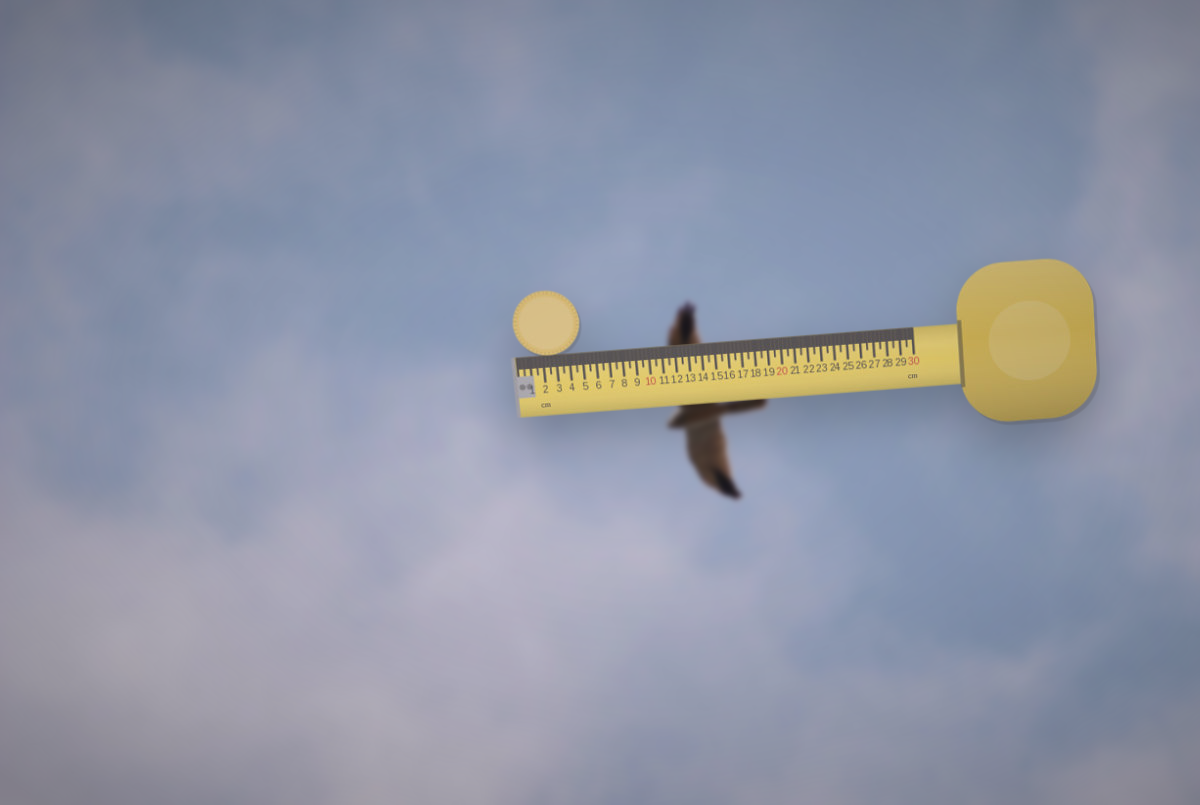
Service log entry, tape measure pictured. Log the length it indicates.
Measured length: 5 cm
